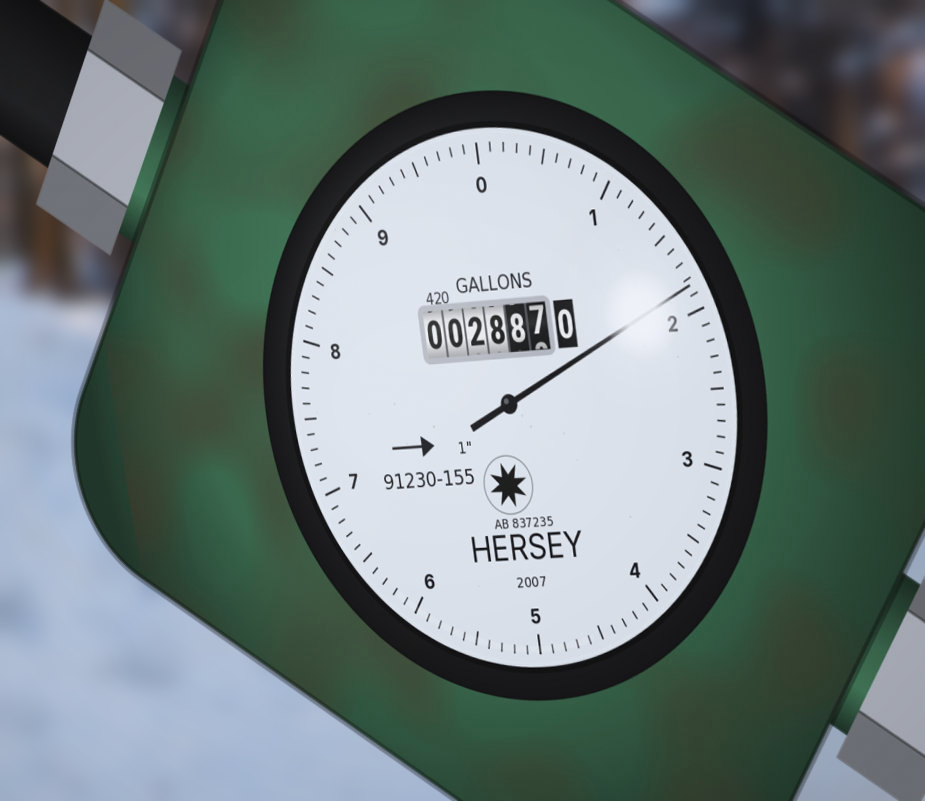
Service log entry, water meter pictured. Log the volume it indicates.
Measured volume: 28871.8 gal
